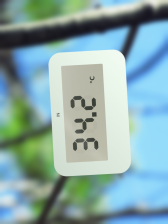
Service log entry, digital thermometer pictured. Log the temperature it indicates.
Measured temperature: 34.2 °C
